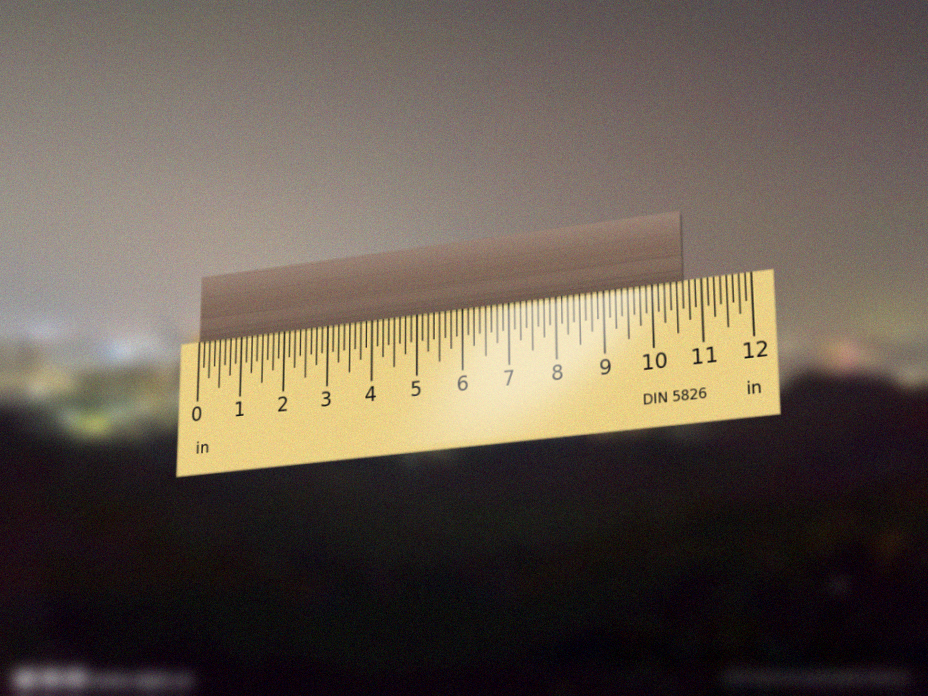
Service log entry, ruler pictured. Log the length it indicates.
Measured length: 10.625 in
